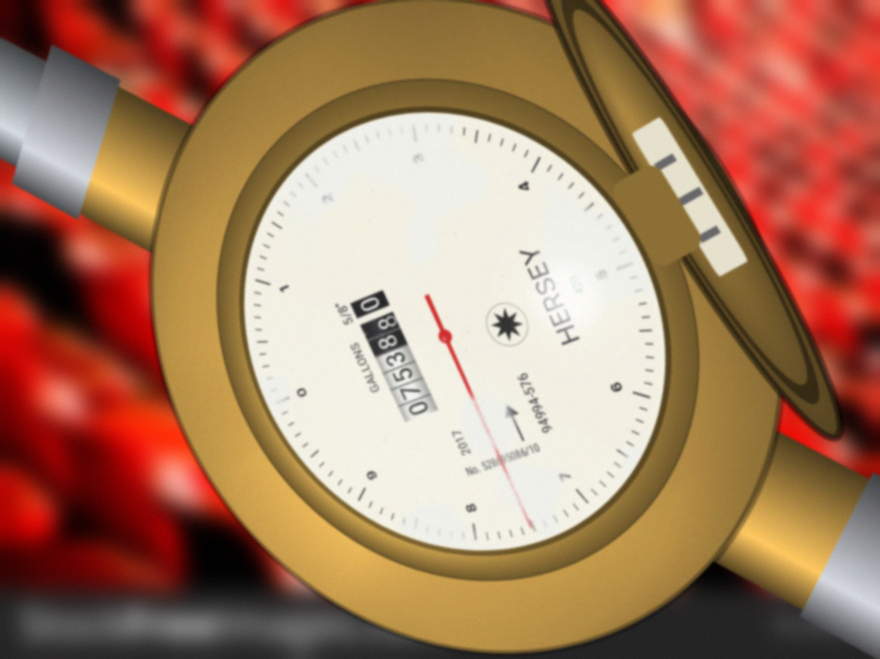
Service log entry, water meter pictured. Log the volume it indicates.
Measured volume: 753877.5 gal
